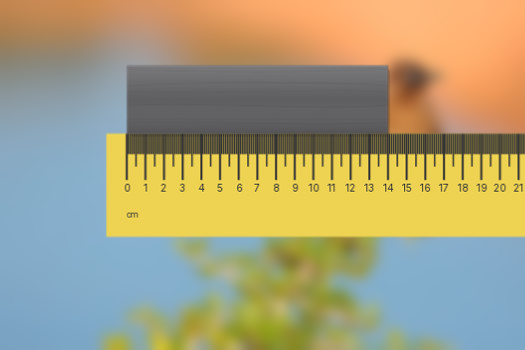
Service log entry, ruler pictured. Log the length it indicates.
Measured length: 14 cm
